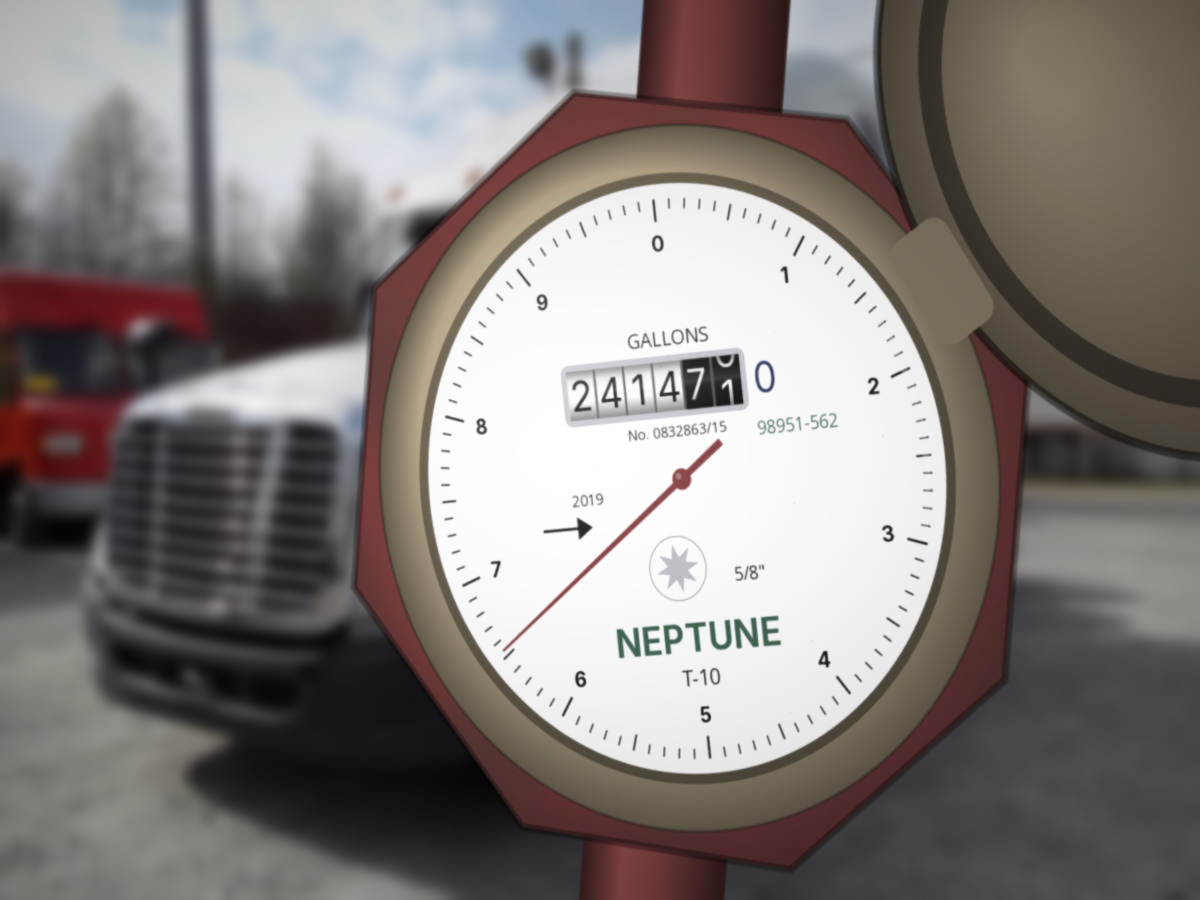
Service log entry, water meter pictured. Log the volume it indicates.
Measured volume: 2414706.5 gal
